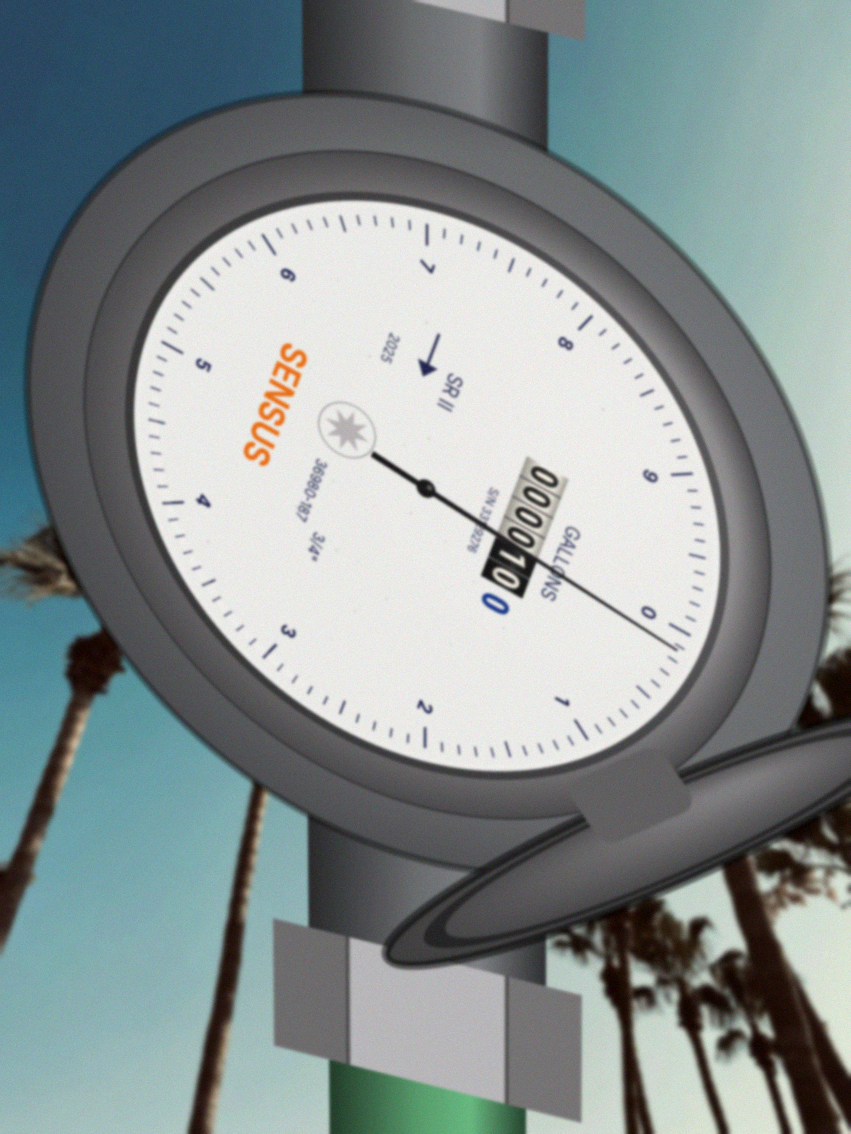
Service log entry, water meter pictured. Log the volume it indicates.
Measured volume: 100.1 gal
